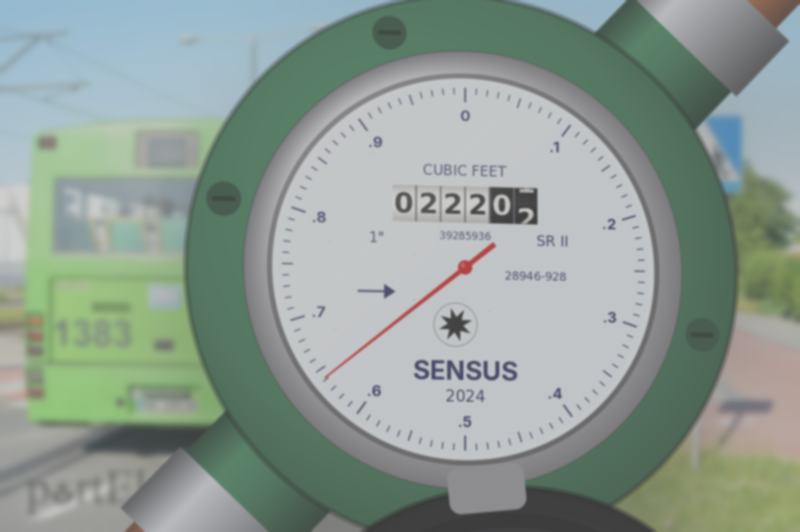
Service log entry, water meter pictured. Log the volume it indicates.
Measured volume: 22201.64 ft³
